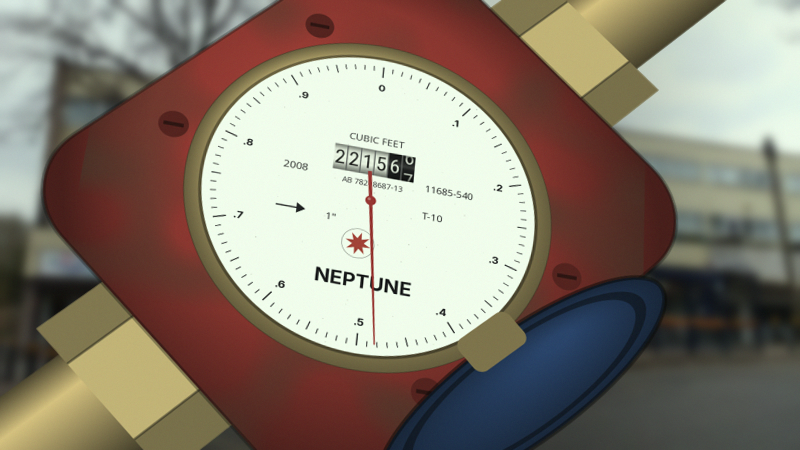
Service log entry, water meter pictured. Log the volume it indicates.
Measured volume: 221566.48 ft³
